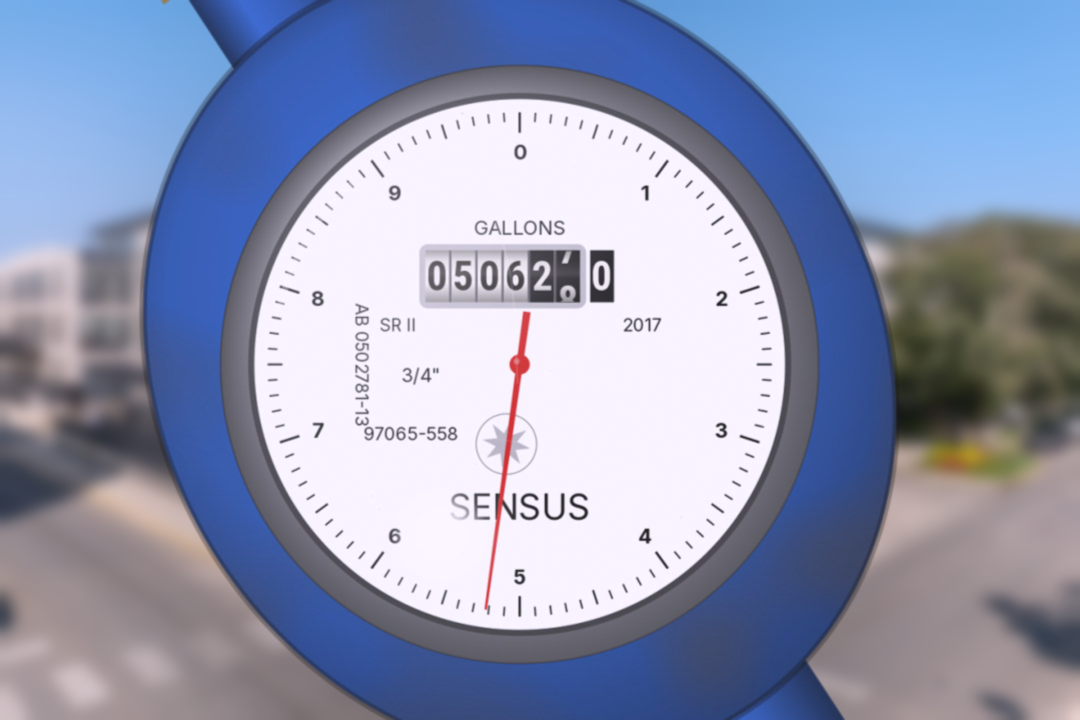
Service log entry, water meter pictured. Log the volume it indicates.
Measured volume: 506275.2 gal
